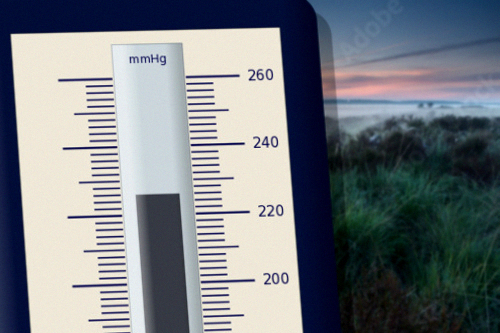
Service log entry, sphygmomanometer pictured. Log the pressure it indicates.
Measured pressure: 226 mmHg
